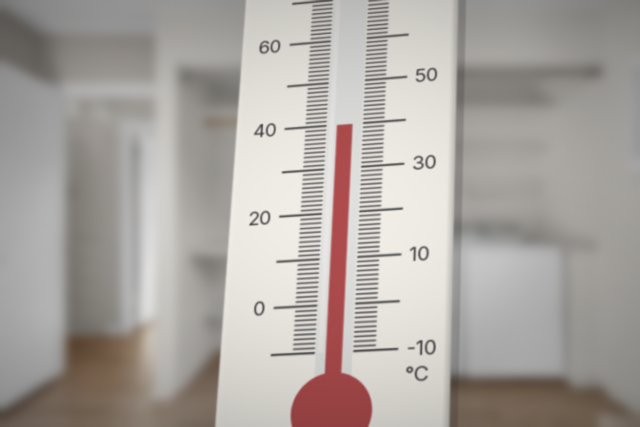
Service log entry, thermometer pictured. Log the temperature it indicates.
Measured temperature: 40 °C
